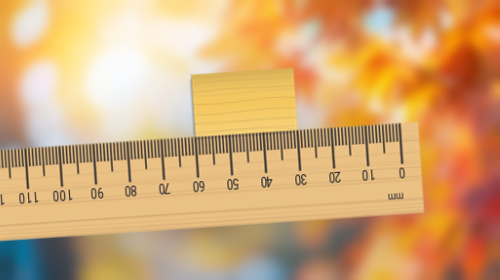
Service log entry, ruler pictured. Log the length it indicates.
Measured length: 30 mm
